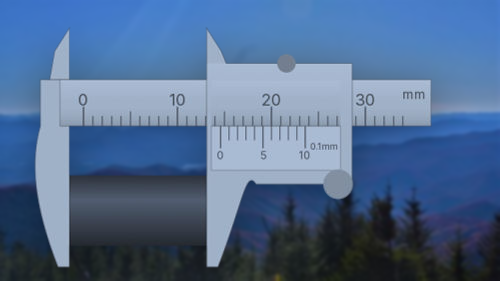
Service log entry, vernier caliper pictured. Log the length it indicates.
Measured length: 14.6 mm
